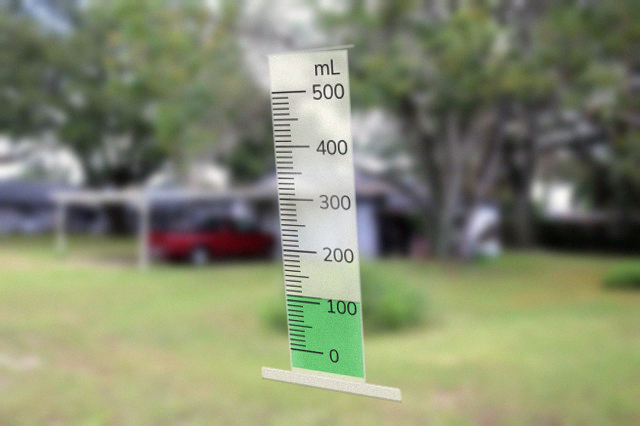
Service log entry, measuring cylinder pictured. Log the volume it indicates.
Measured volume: 110 mL
